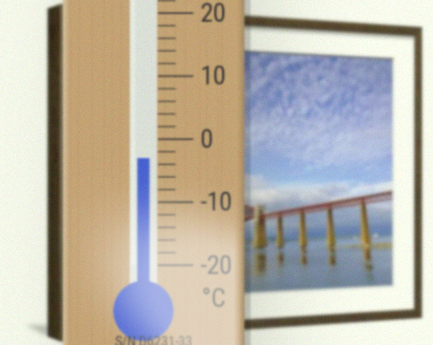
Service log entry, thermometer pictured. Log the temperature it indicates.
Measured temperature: -3 °C
